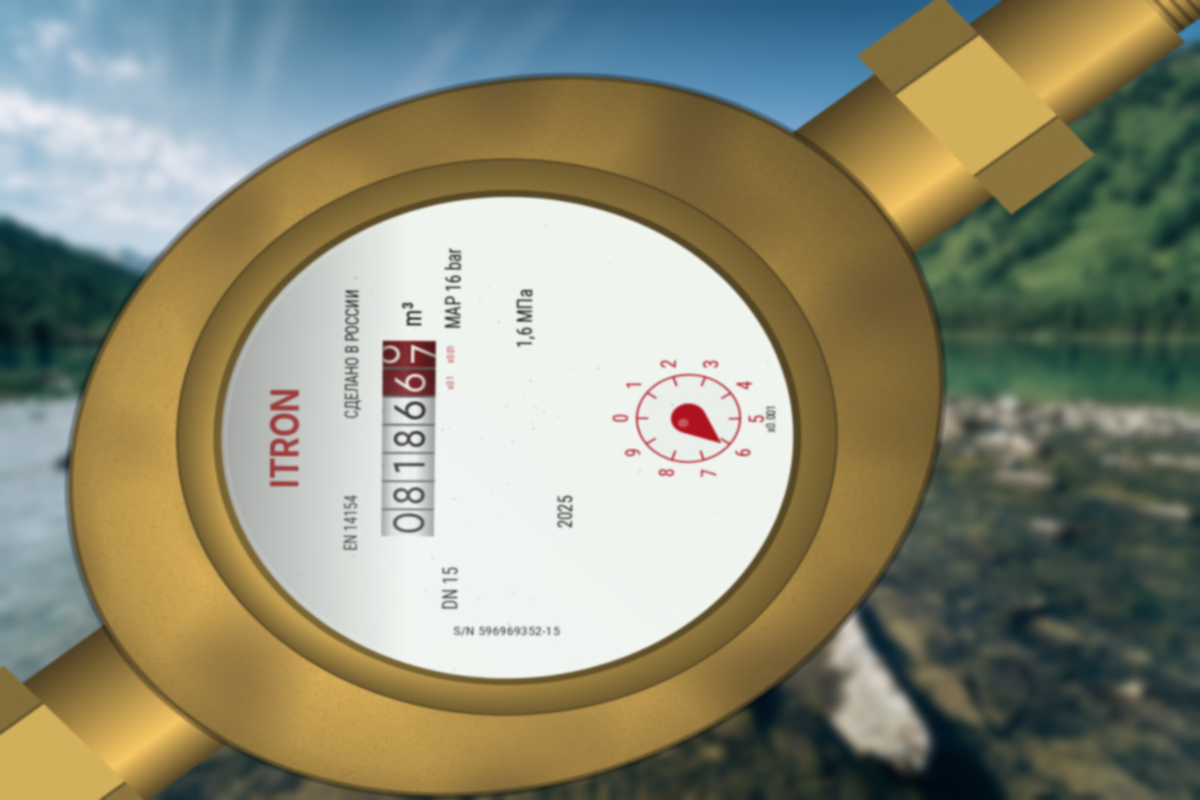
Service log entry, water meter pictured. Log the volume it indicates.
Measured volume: 8186.666 m³
